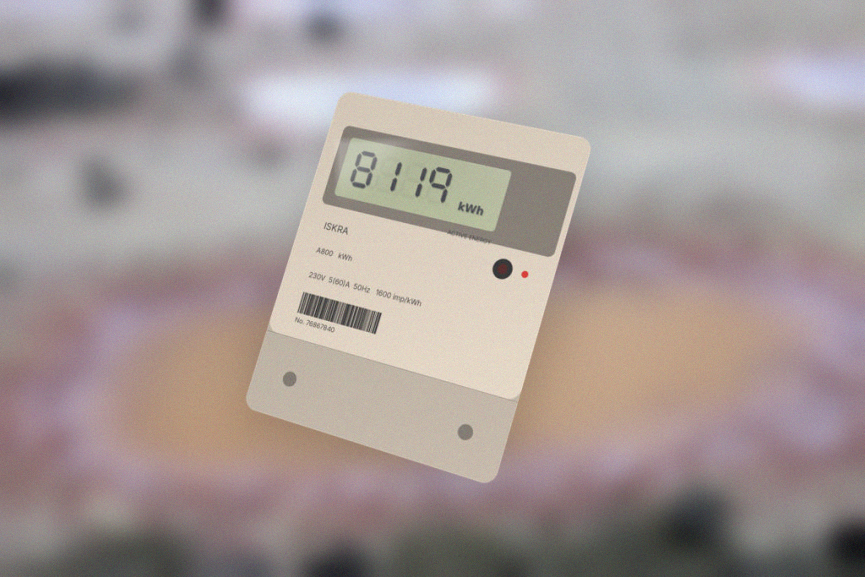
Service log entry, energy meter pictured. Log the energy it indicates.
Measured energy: 8119 kWh
